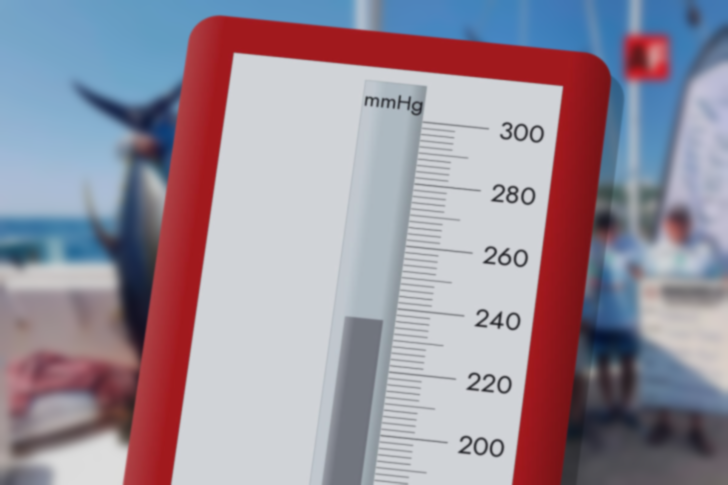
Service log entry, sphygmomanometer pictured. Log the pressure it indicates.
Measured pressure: 236 mmHg
